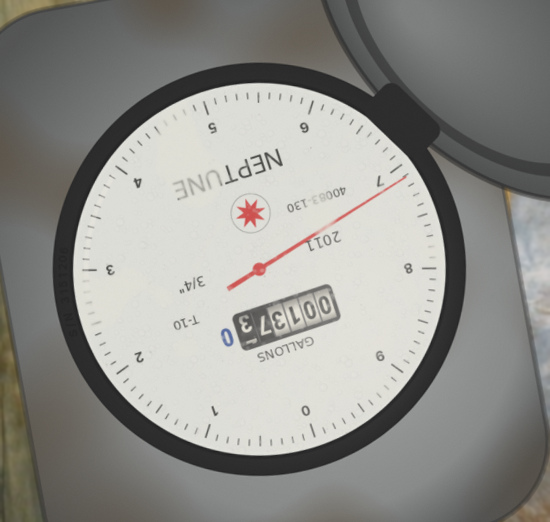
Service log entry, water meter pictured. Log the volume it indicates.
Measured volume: 13727.1 gal
